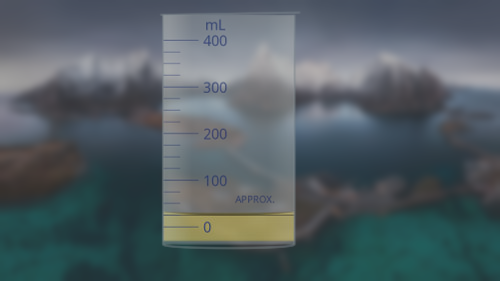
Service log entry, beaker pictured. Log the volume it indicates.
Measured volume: 25 mL
